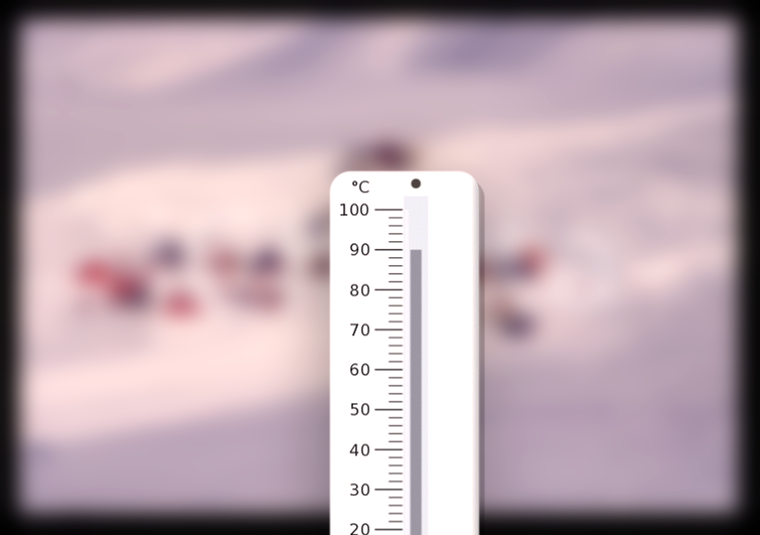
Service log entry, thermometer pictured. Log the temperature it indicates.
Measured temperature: 90 °C
